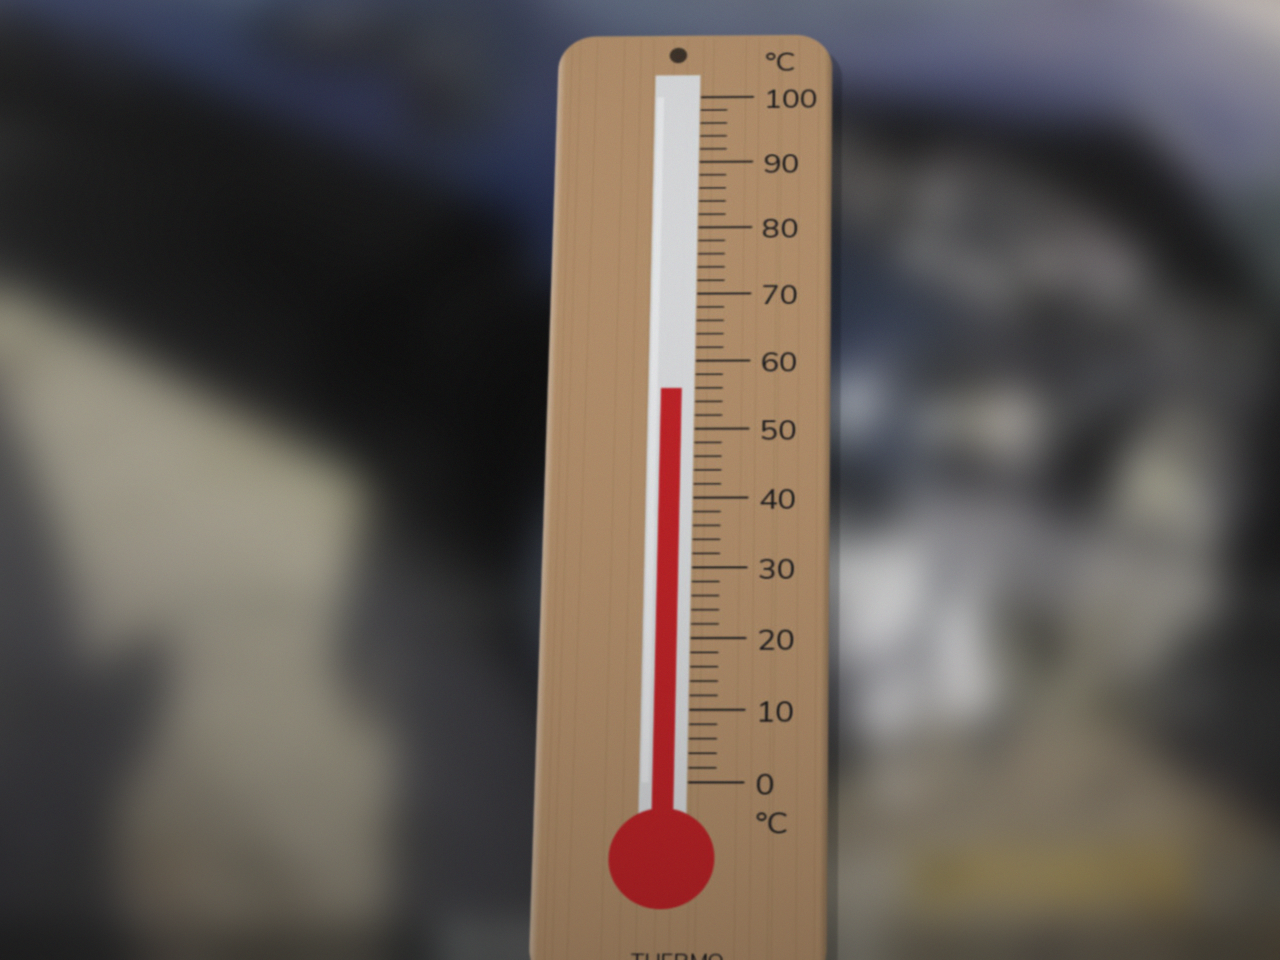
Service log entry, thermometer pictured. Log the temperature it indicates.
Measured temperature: 56 °C
